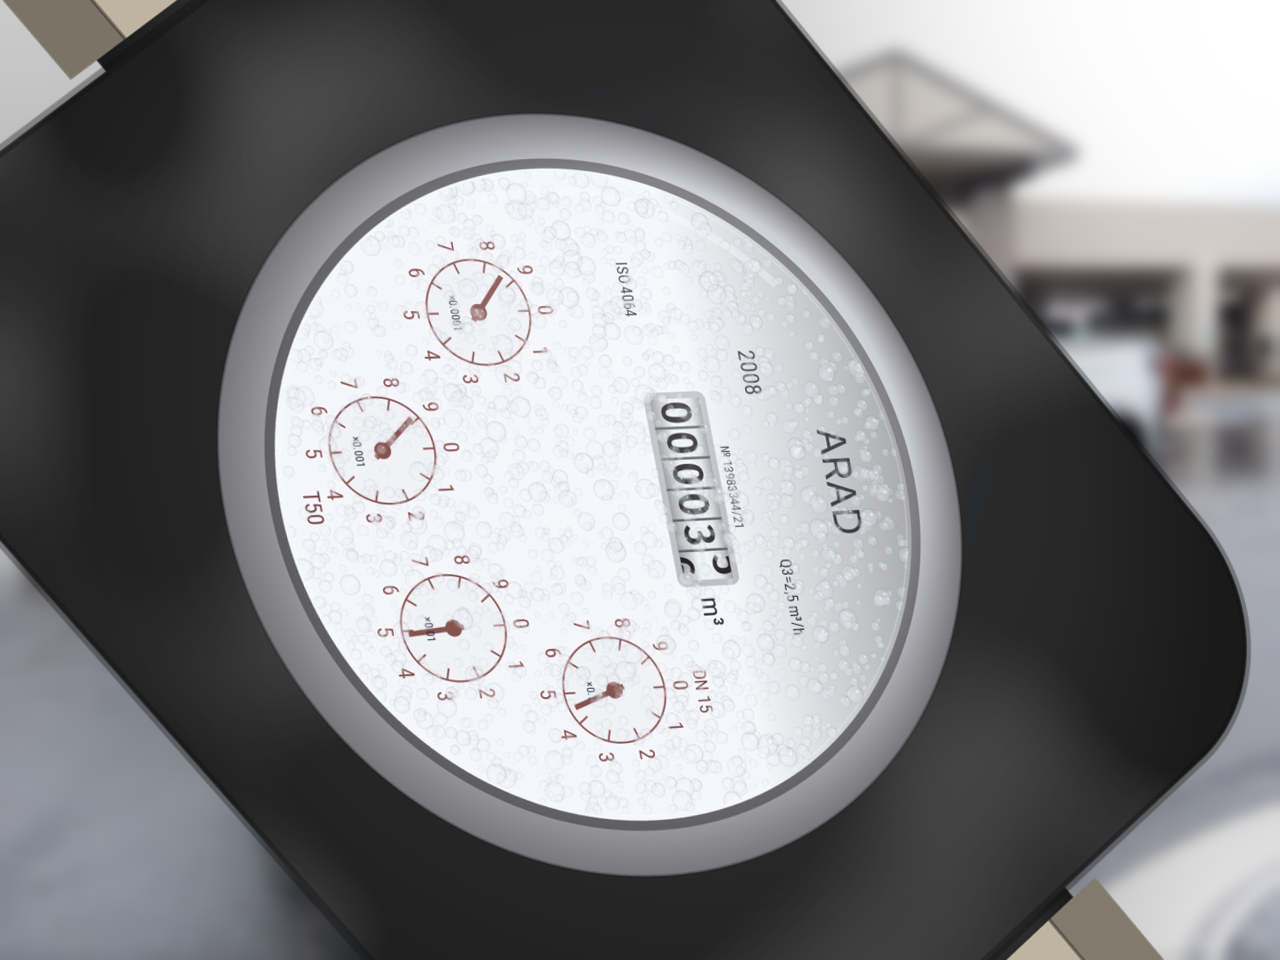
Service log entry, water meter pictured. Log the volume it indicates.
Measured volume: 35.4488 m³
